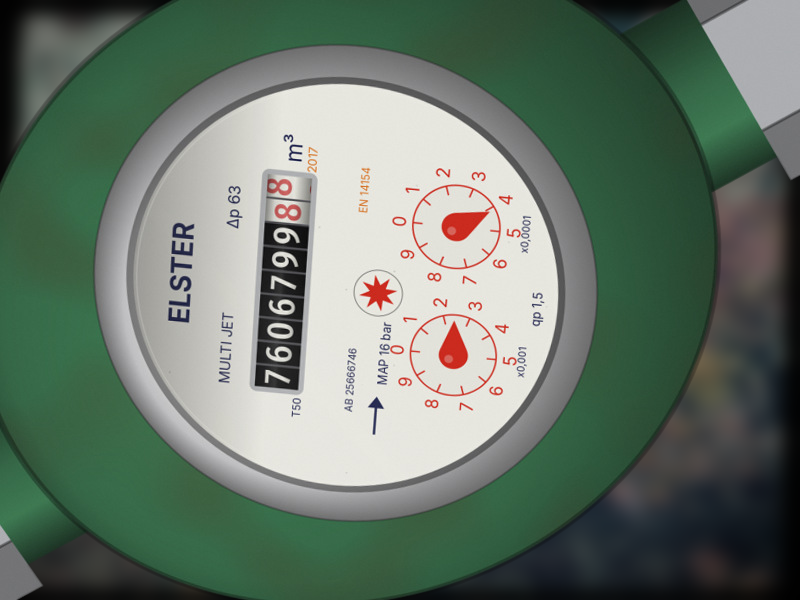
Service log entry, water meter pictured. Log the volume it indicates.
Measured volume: 7606799.8824 m³
